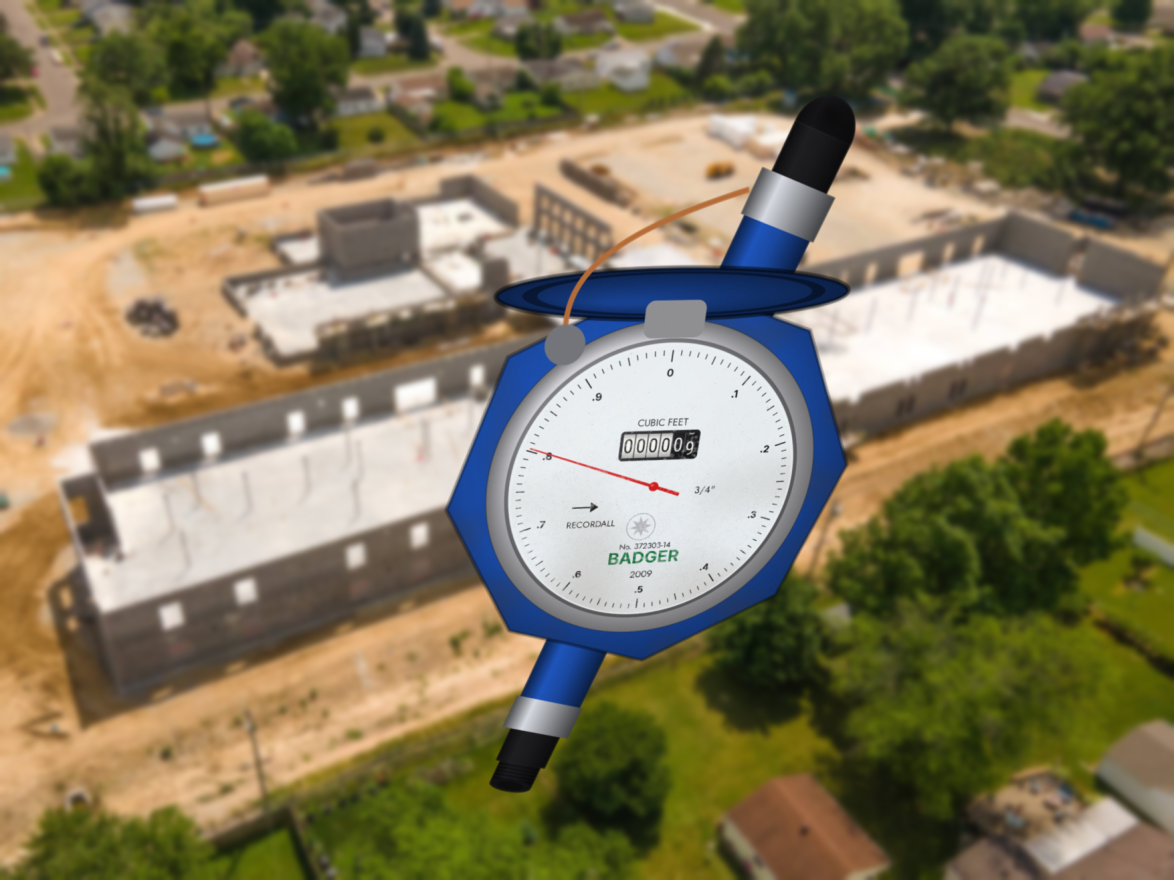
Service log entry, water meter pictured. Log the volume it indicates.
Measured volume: 8.80 ft³
